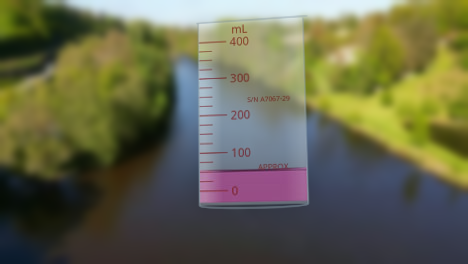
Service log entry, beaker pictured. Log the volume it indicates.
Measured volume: 50 mL
